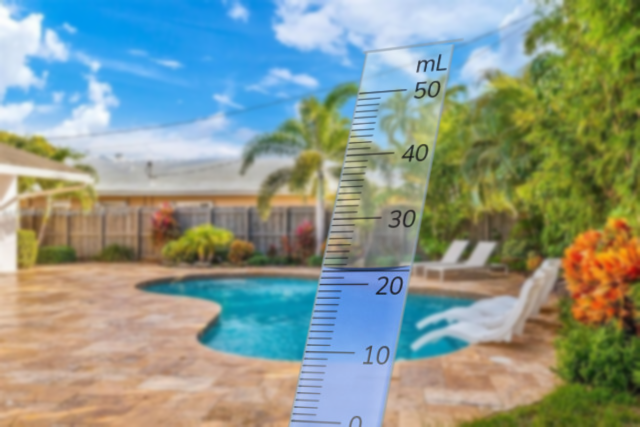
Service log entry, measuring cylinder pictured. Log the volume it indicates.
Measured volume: 22 mL
